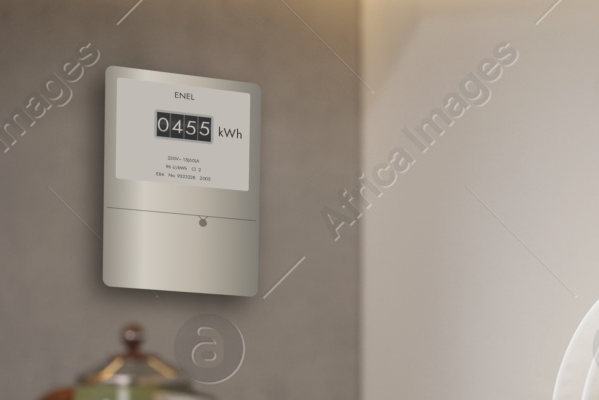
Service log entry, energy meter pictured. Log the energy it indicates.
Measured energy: 455 kWh
